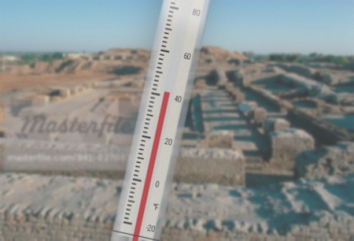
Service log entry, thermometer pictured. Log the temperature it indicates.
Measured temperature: 42 °F
